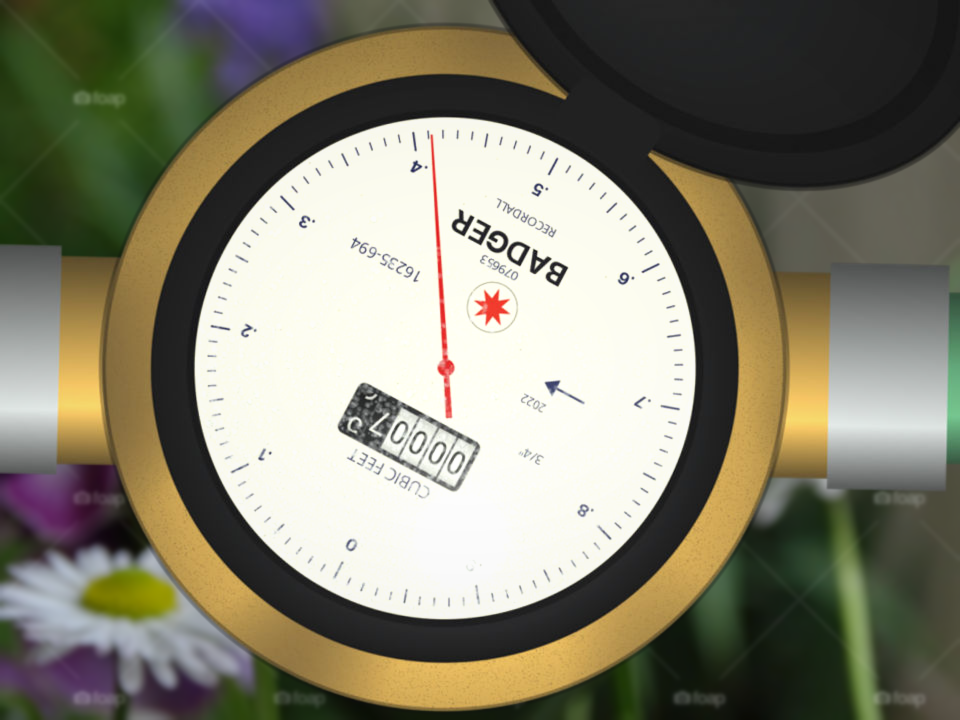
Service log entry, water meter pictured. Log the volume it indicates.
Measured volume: 75.41 ft³
